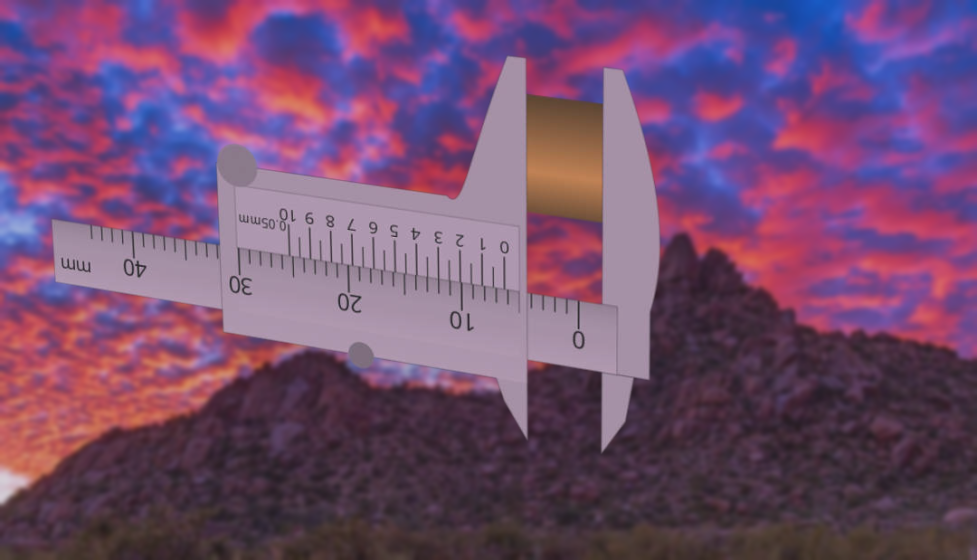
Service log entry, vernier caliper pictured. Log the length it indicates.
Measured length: 6.3 mm
